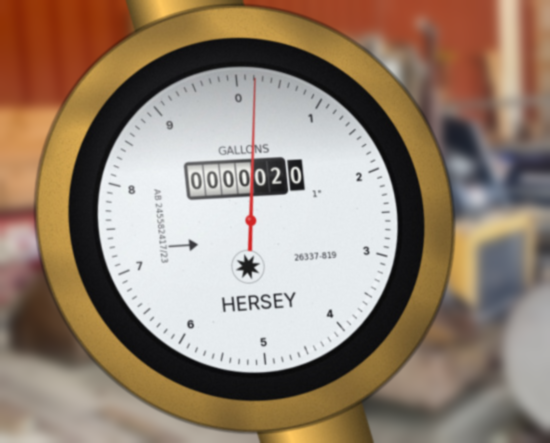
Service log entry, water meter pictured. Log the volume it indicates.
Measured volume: 20.2 gal
